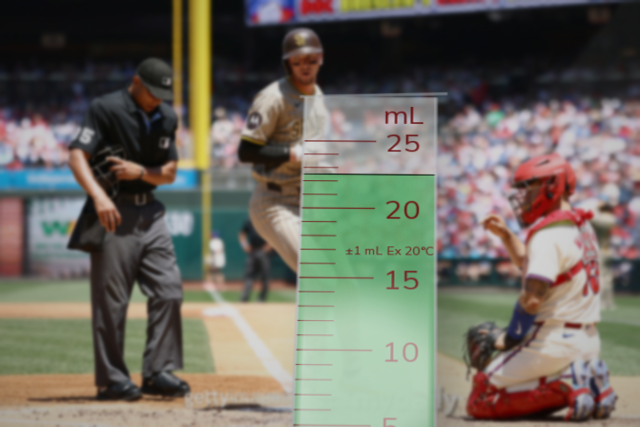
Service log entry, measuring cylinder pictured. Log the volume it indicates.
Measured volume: 22.5 mL
